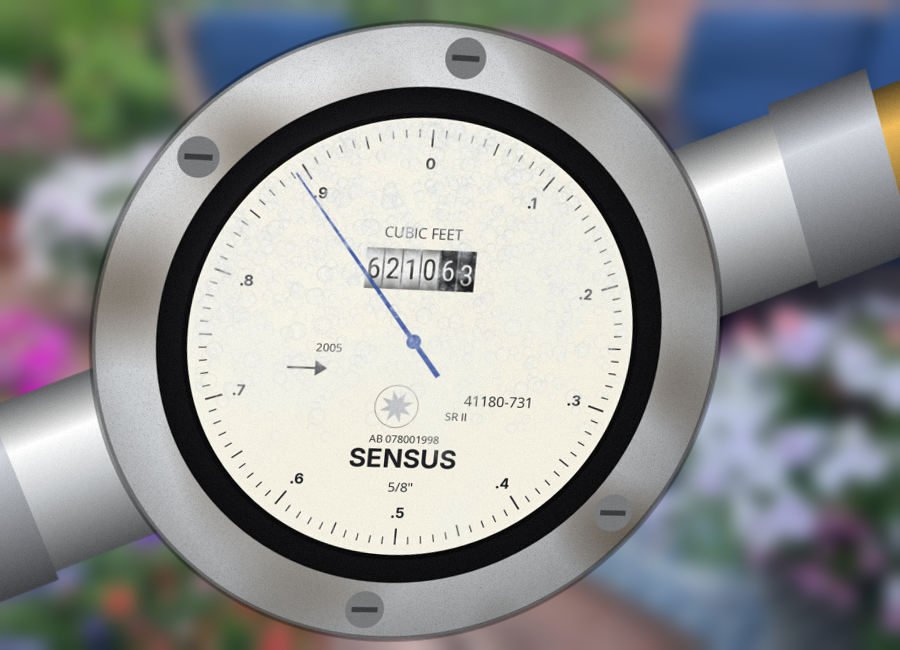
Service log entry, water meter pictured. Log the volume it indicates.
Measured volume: 621062.89 ft³
